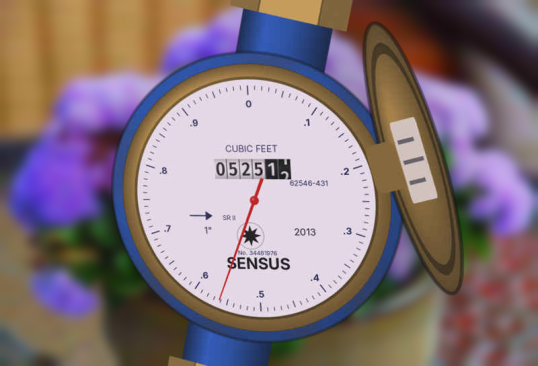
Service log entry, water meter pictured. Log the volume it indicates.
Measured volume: 52511.56 ft³
